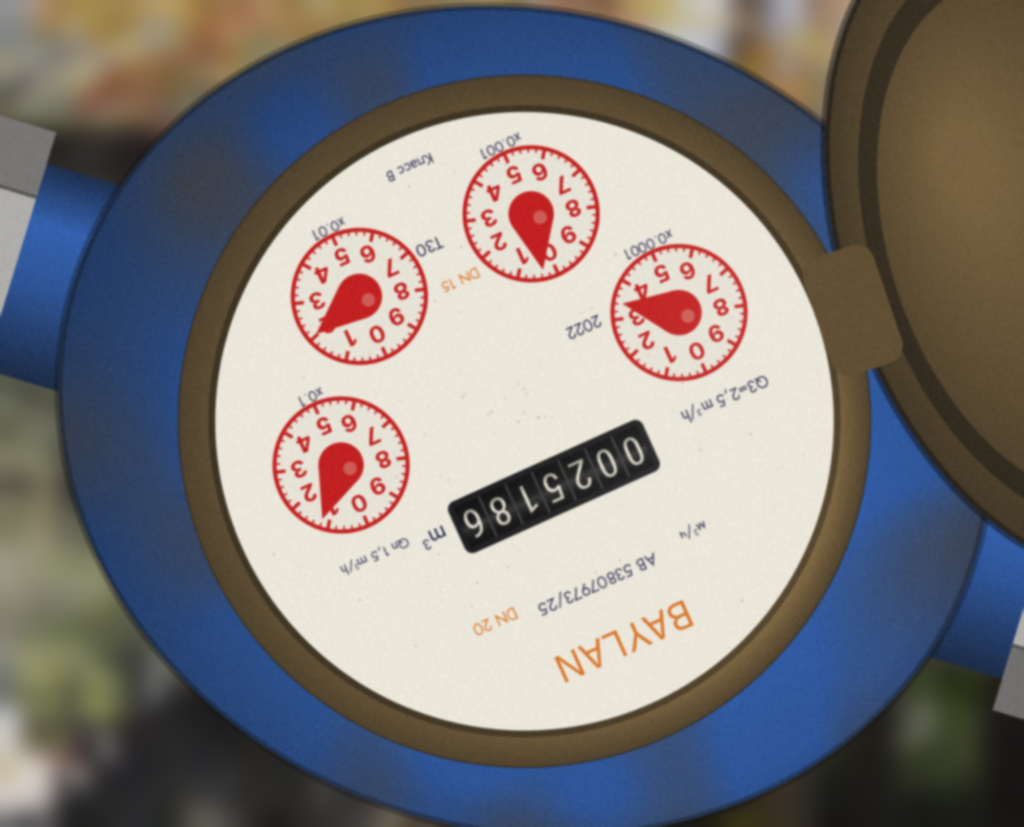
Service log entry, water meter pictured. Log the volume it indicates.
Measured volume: 25186.1203 m³
